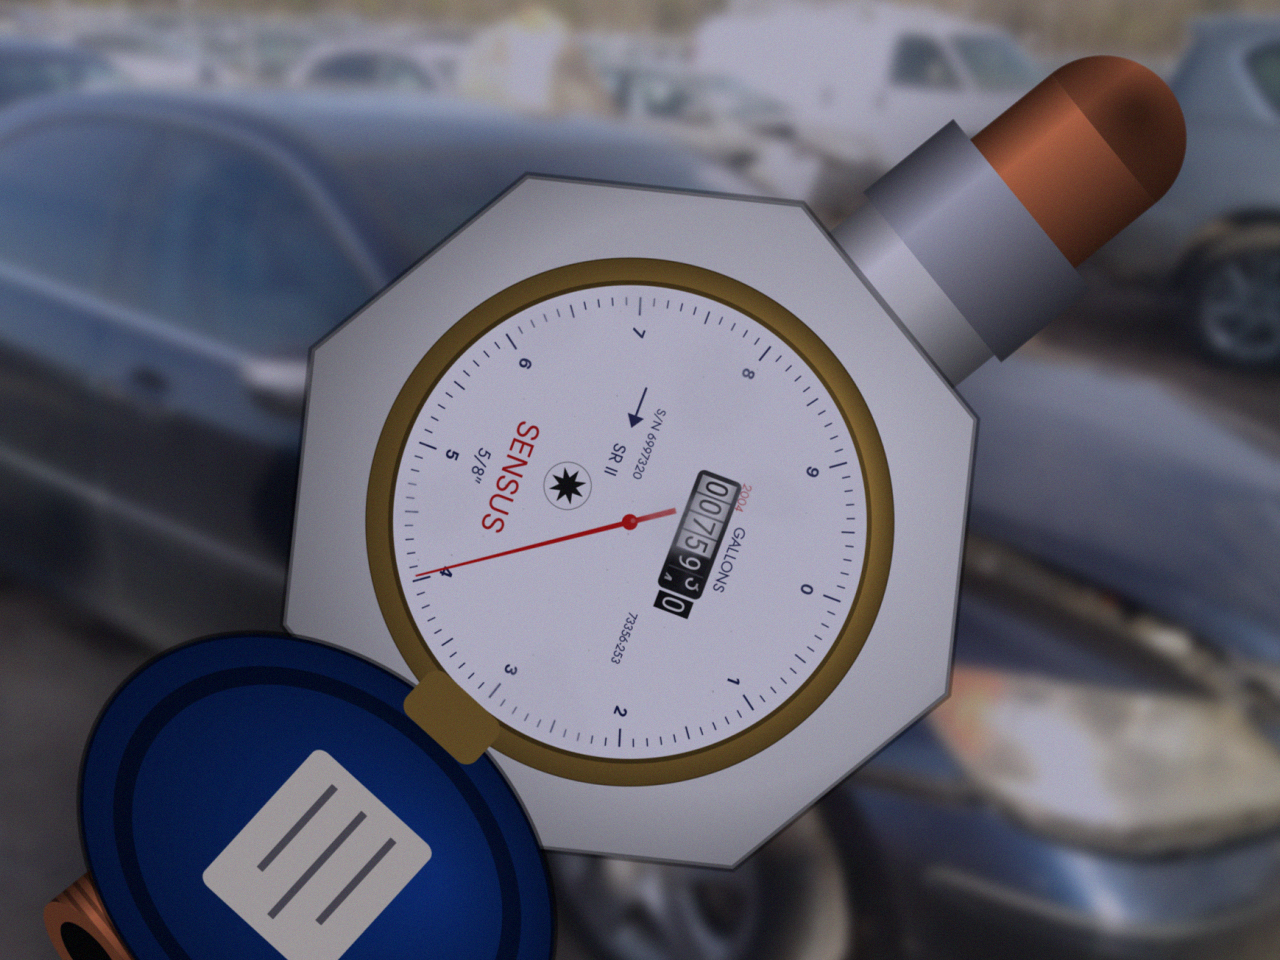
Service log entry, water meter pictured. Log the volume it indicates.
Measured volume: 75934.0 gal
